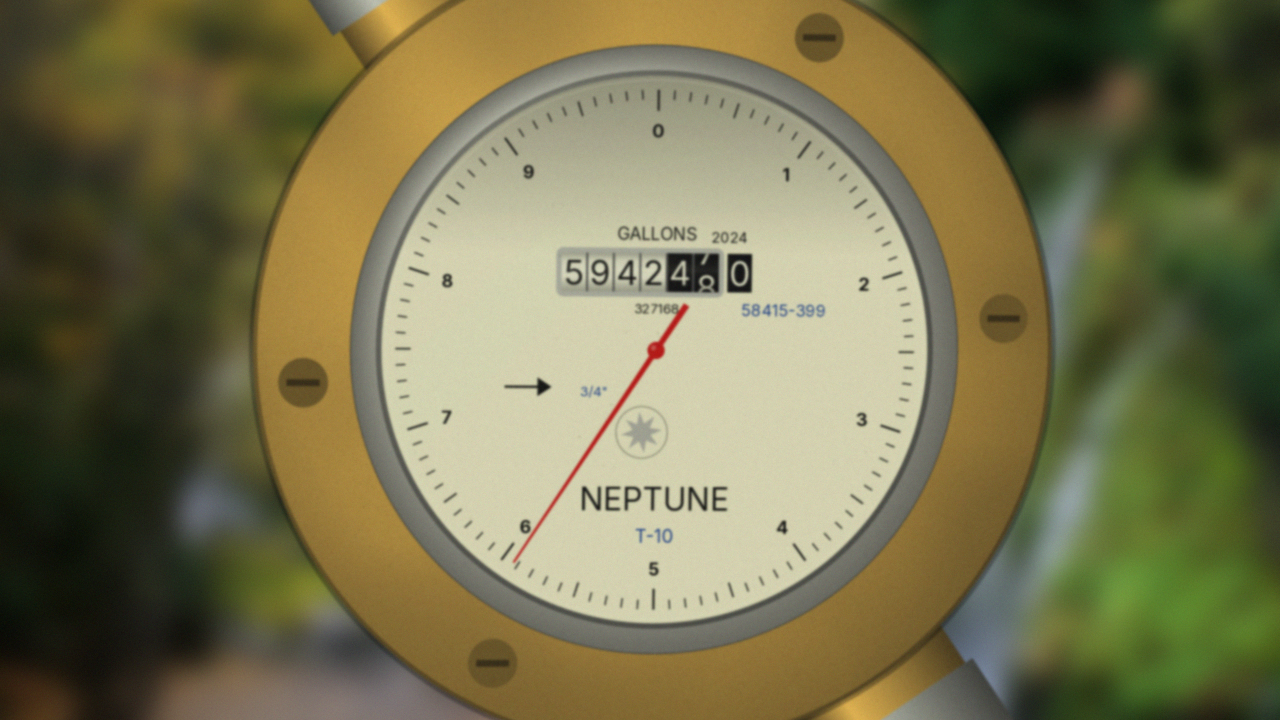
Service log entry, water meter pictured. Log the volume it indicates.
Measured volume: 5942475.9 gal
